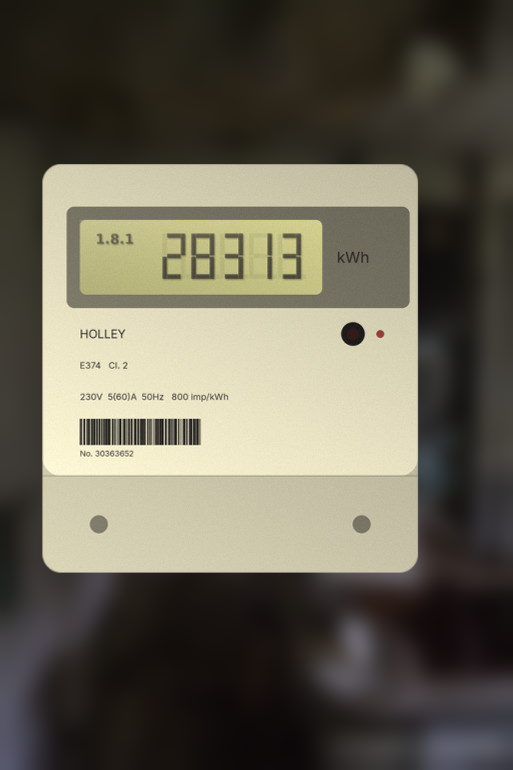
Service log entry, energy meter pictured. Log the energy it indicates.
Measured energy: 28313 kWh
